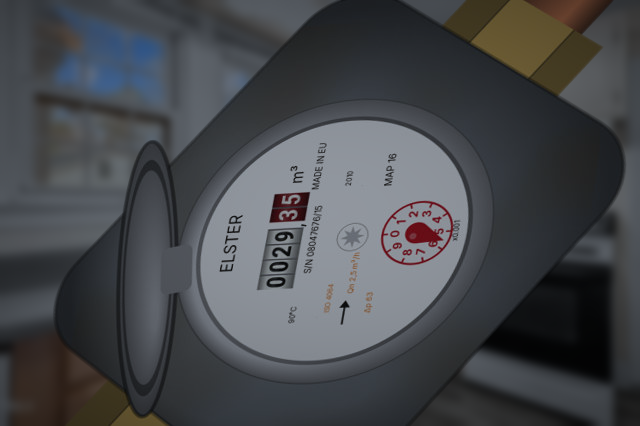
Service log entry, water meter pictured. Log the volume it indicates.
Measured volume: 29.355 m³
